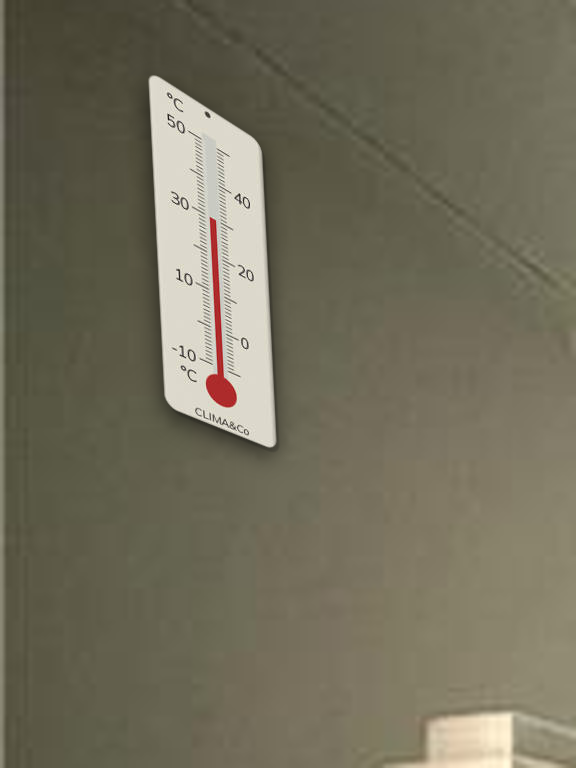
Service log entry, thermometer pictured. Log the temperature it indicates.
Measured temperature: 30 °C
